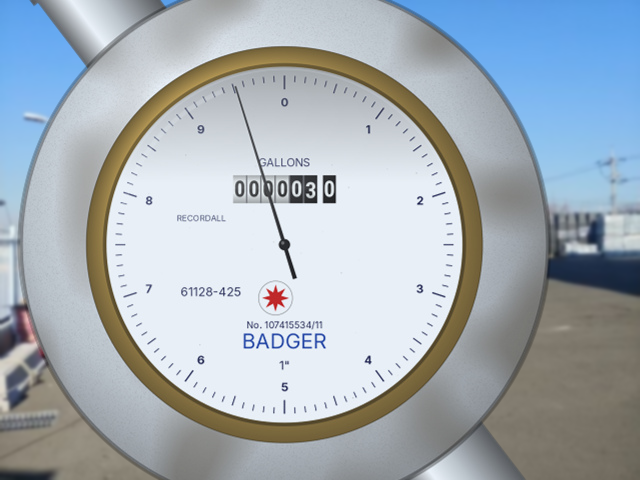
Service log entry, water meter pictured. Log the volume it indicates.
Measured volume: 29.5 gal
